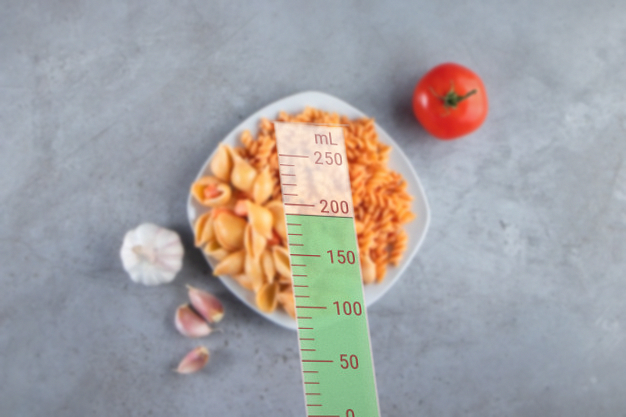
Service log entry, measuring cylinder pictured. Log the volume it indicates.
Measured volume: 190 mL
